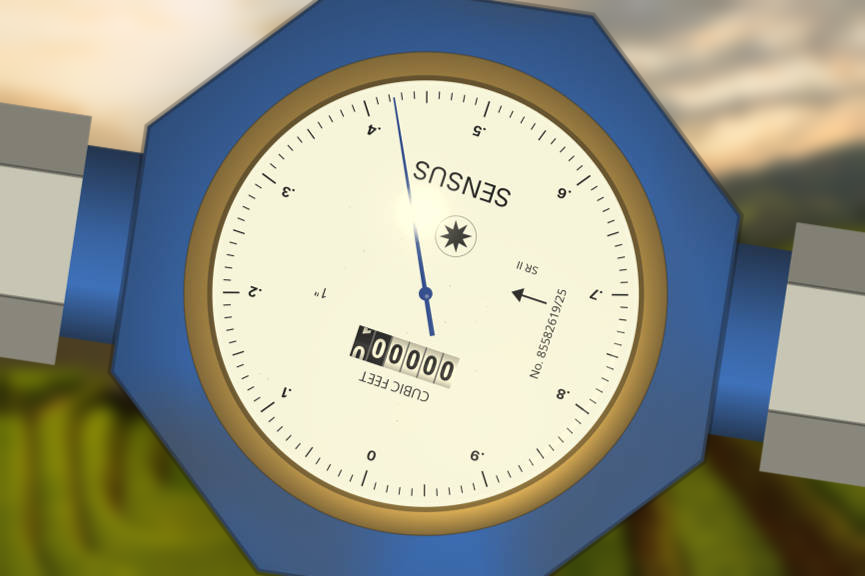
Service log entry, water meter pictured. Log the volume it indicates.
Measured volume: 0.42 ft³
